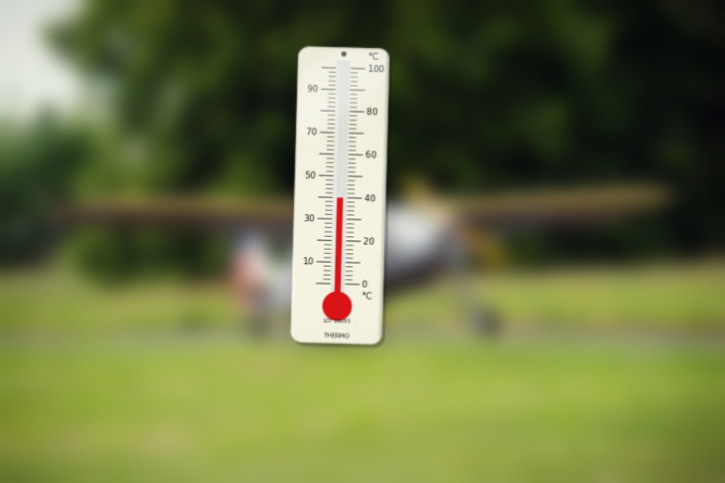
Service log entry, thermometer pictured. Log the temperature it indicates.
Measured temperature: 40 °C
